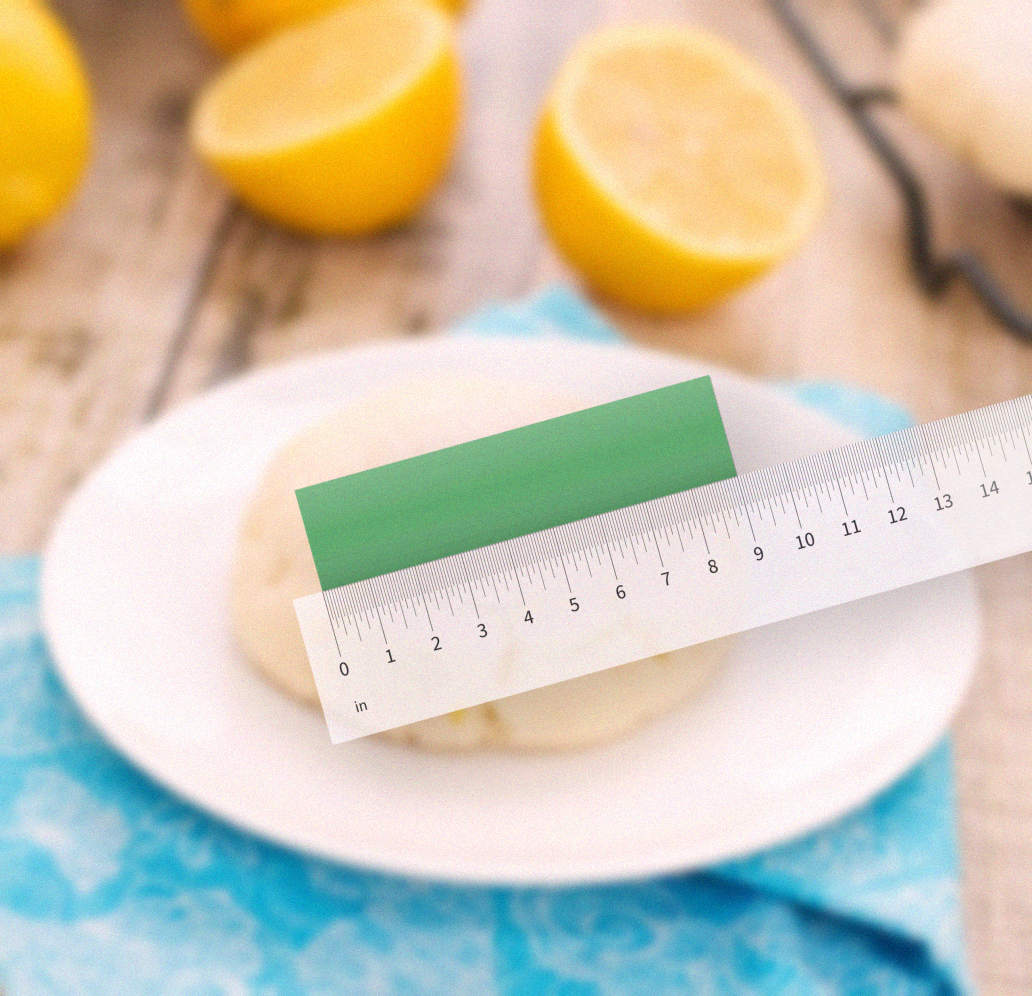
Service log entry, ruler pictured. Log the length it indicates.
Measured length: 9 in
